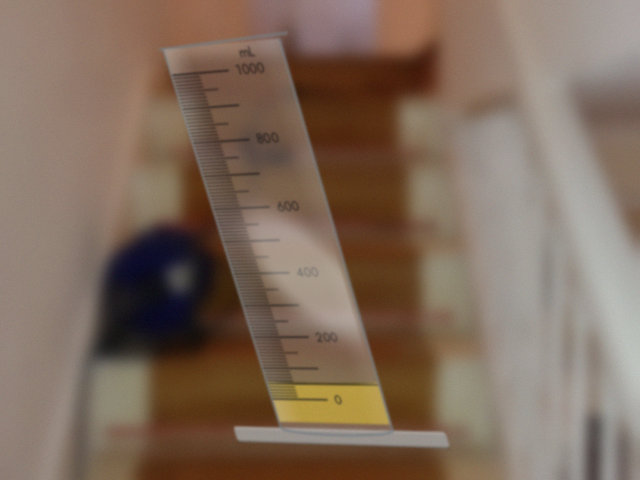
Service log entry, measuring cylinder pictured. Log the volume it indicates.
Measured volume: 50 mL
